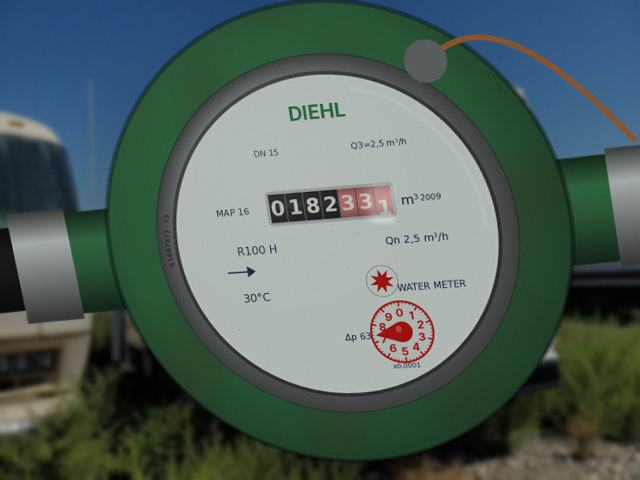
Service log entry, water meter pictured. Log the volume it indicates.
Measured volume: 182.3307 m³
